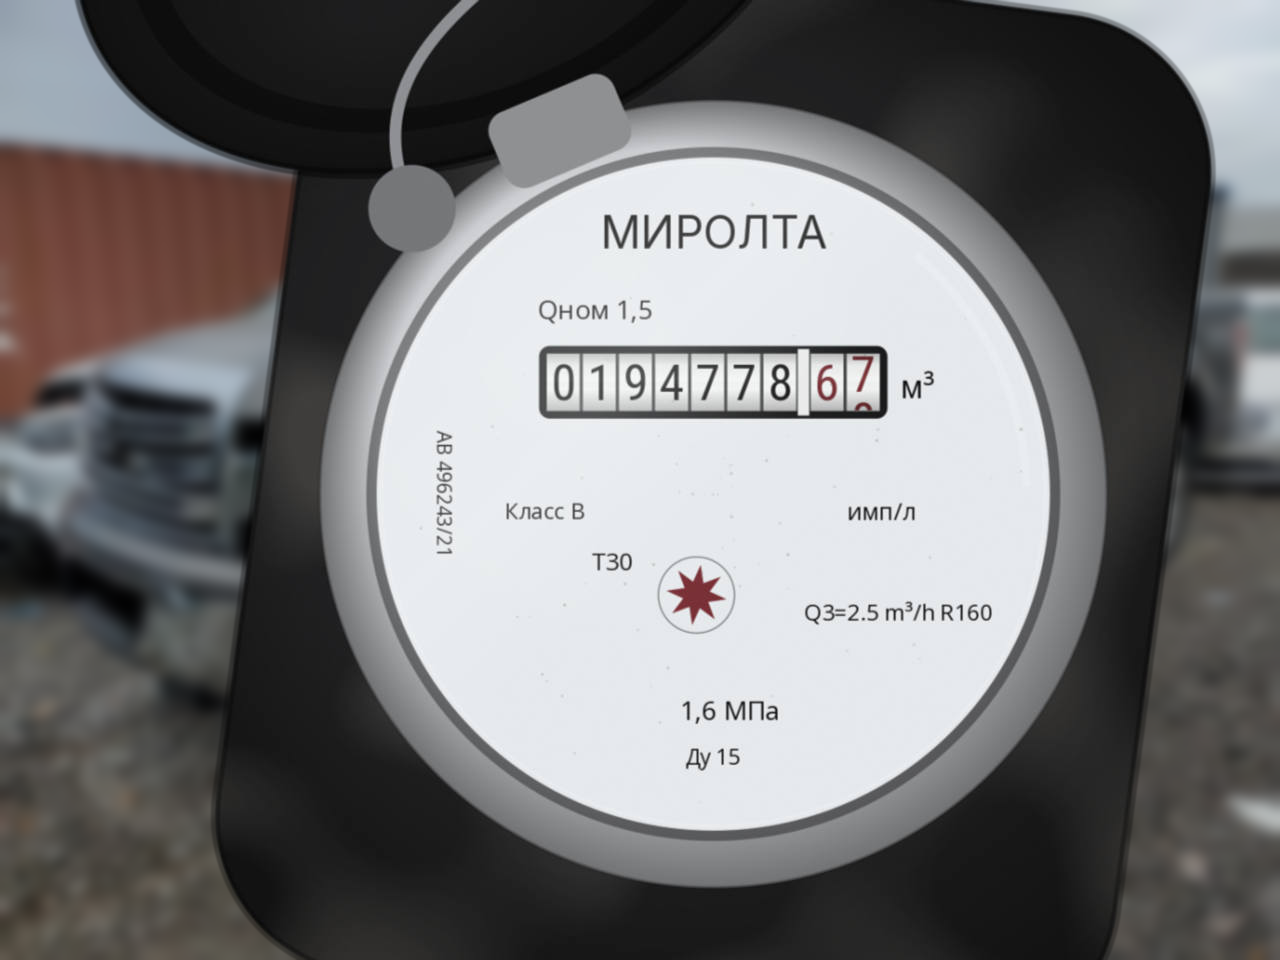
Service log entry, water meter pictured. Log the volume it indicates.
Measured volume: 194778.67 m³
